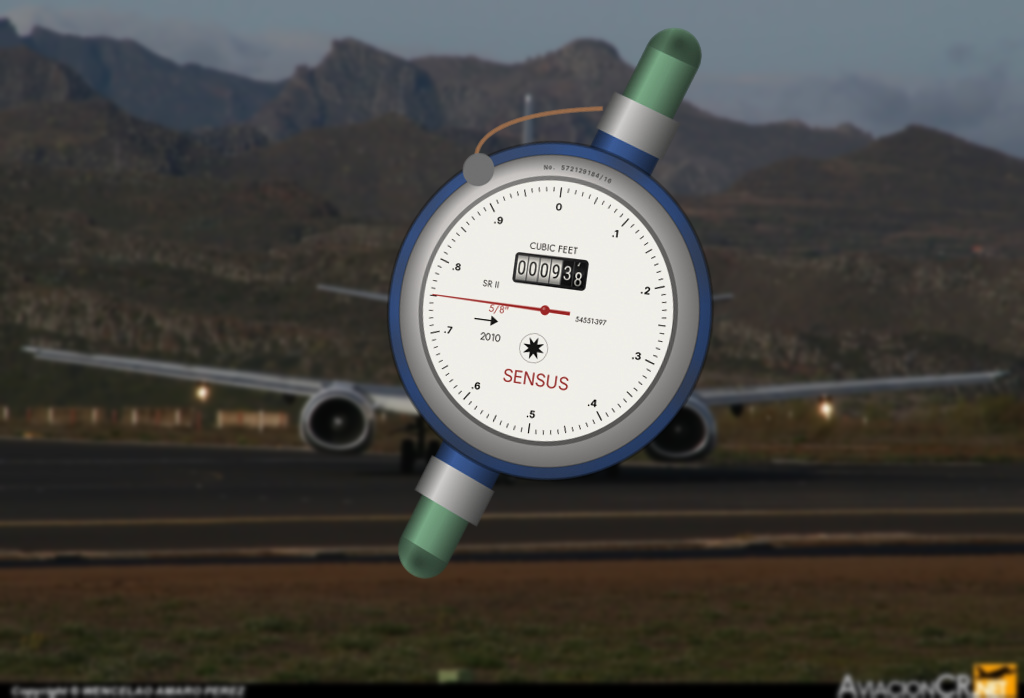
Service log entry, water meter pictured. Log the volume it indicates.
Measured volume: 937.75 ft³
